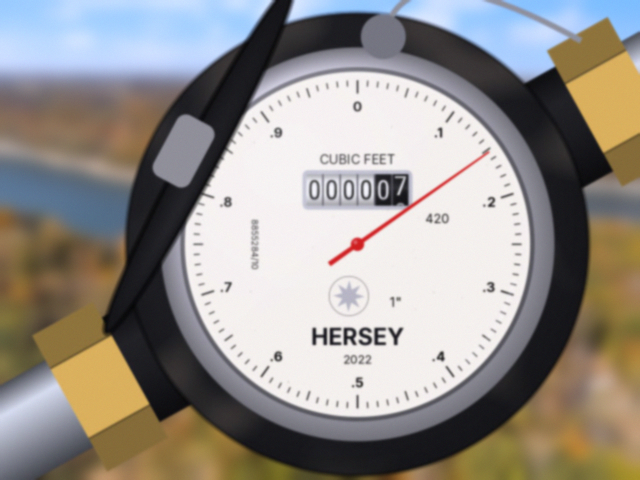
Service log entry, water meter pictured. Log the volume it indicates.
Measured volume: 7.15 ft³
